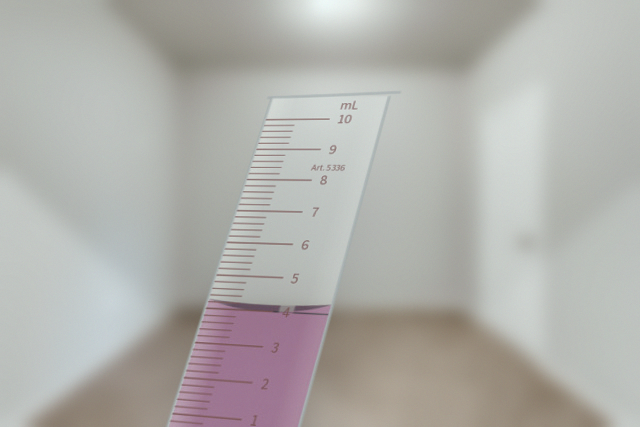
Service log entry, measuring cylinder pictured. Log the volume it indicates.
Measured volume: 4 mL
